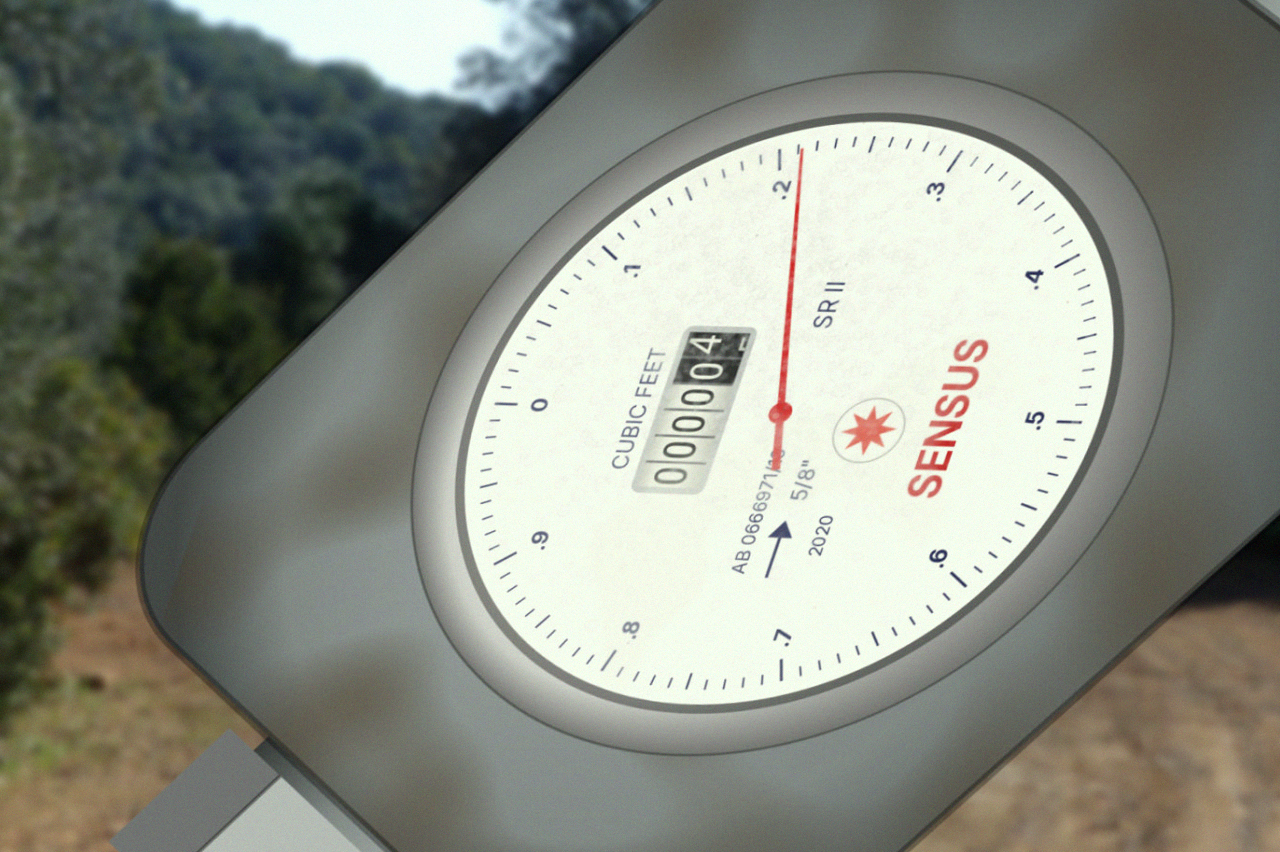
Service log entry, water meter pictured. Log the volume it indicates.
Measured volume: 4.21 ft³
